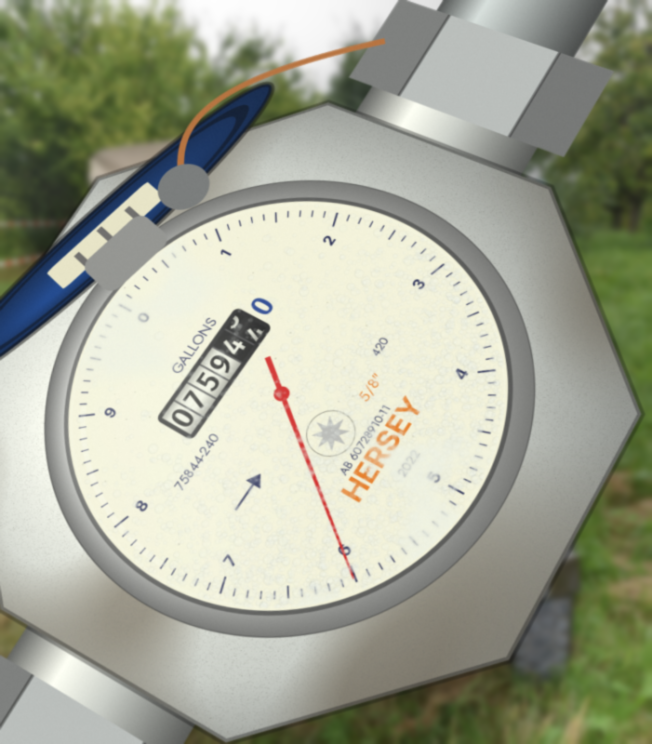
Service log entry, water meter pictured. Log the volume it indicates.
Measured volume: 759436.0 gal
